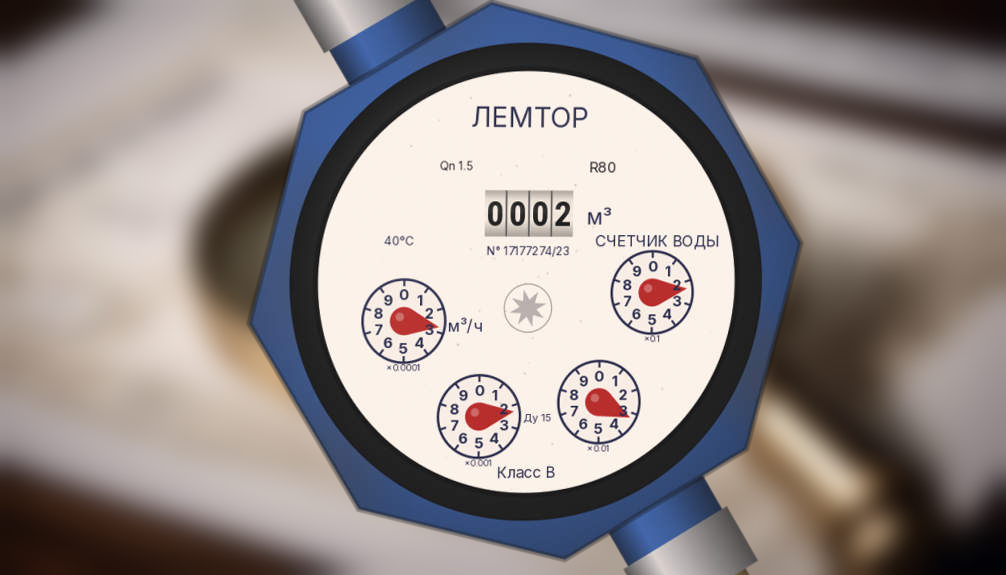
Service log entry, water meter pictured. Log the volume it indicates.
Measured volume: 2.2322 m³
